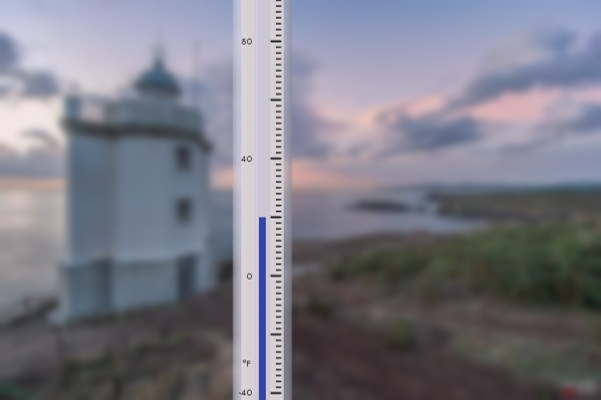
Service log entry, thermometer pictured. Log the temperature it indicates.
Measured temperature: 20 °F
